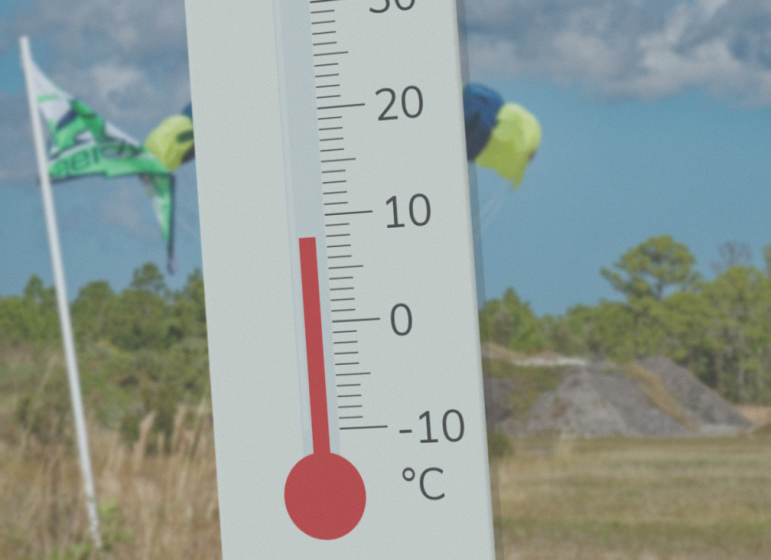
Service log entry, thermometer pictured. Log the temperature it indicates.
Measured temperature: 8 °C
